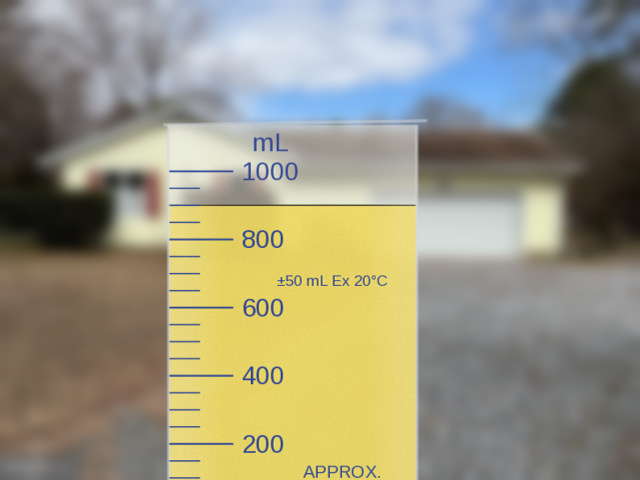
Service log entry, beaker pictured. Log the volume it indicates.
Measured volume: 900 mL
